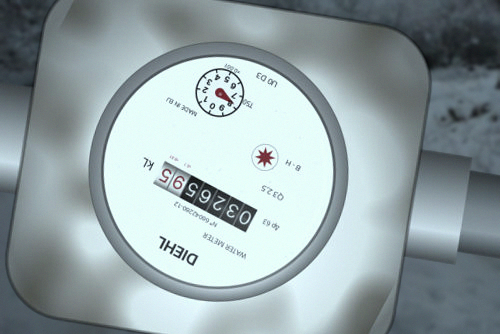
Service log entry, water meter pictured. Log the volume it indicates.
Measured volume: 3265.957 kL
